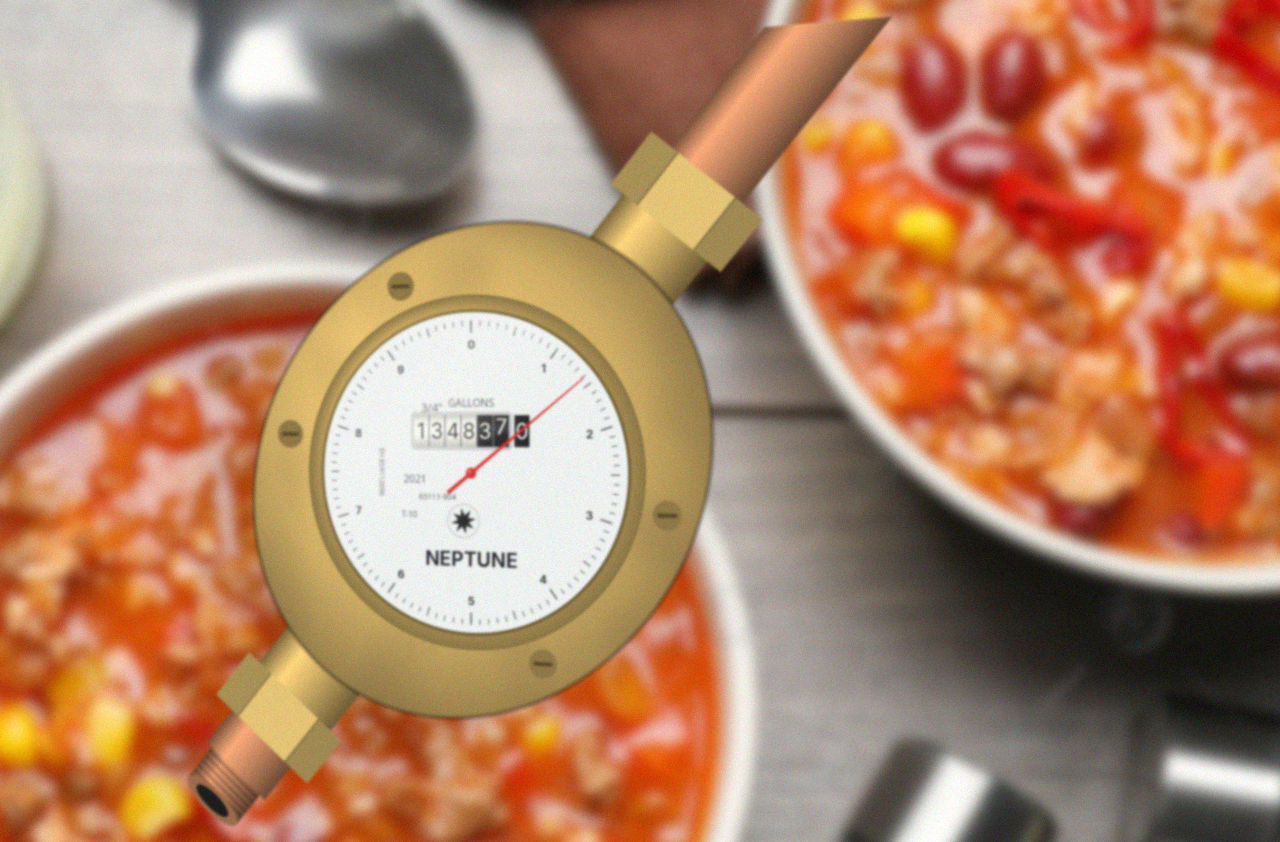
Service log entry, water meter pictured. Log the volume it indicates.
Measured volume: 1348371.4 gal
